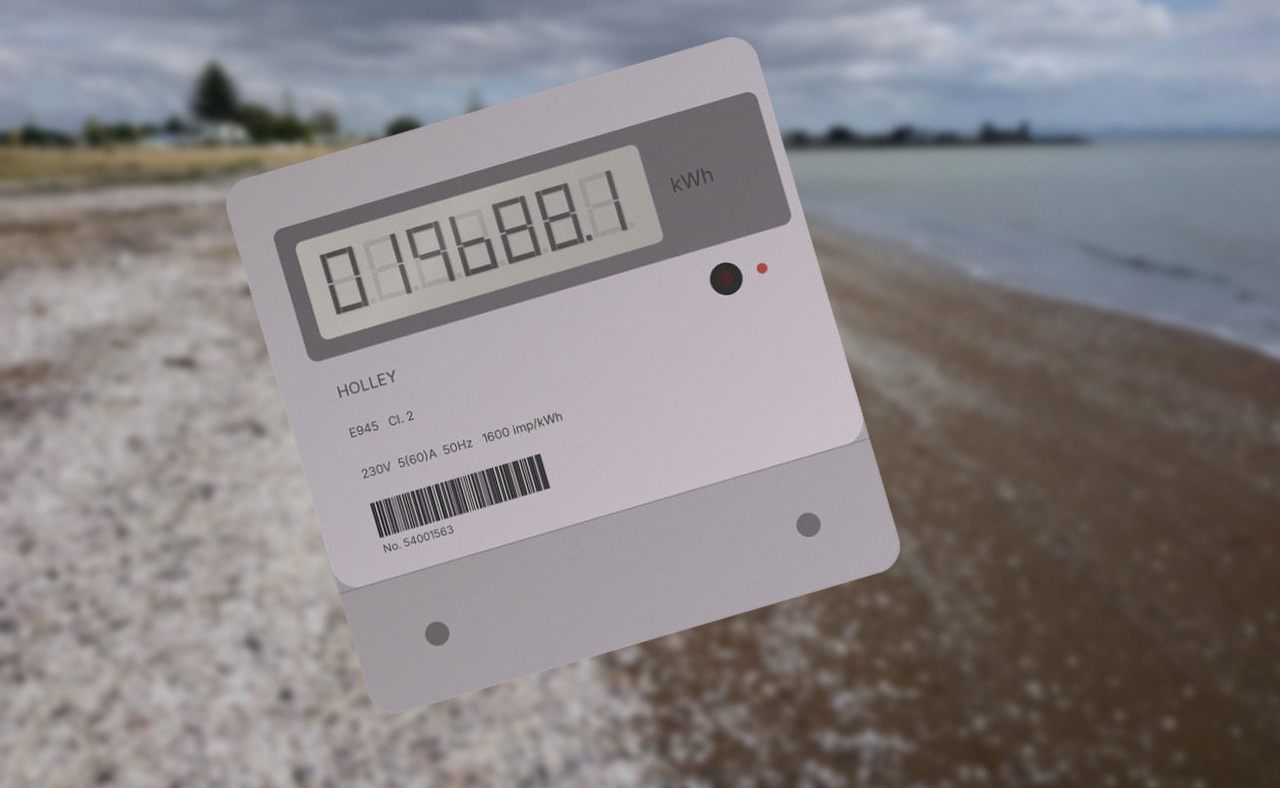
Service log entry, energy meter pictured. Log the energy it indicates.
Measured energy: 19688.1 kWh
